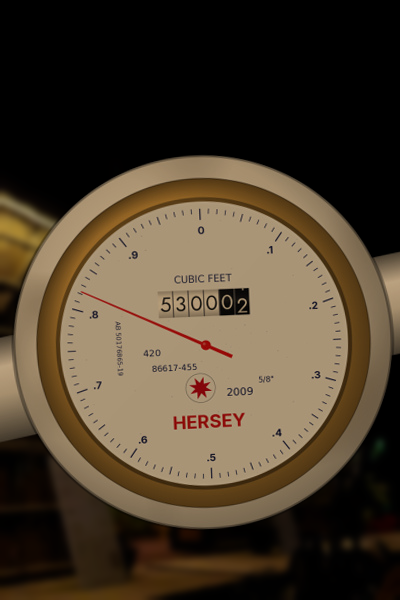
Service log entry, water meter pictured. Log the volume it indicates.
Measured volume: 530001.82 ft³
